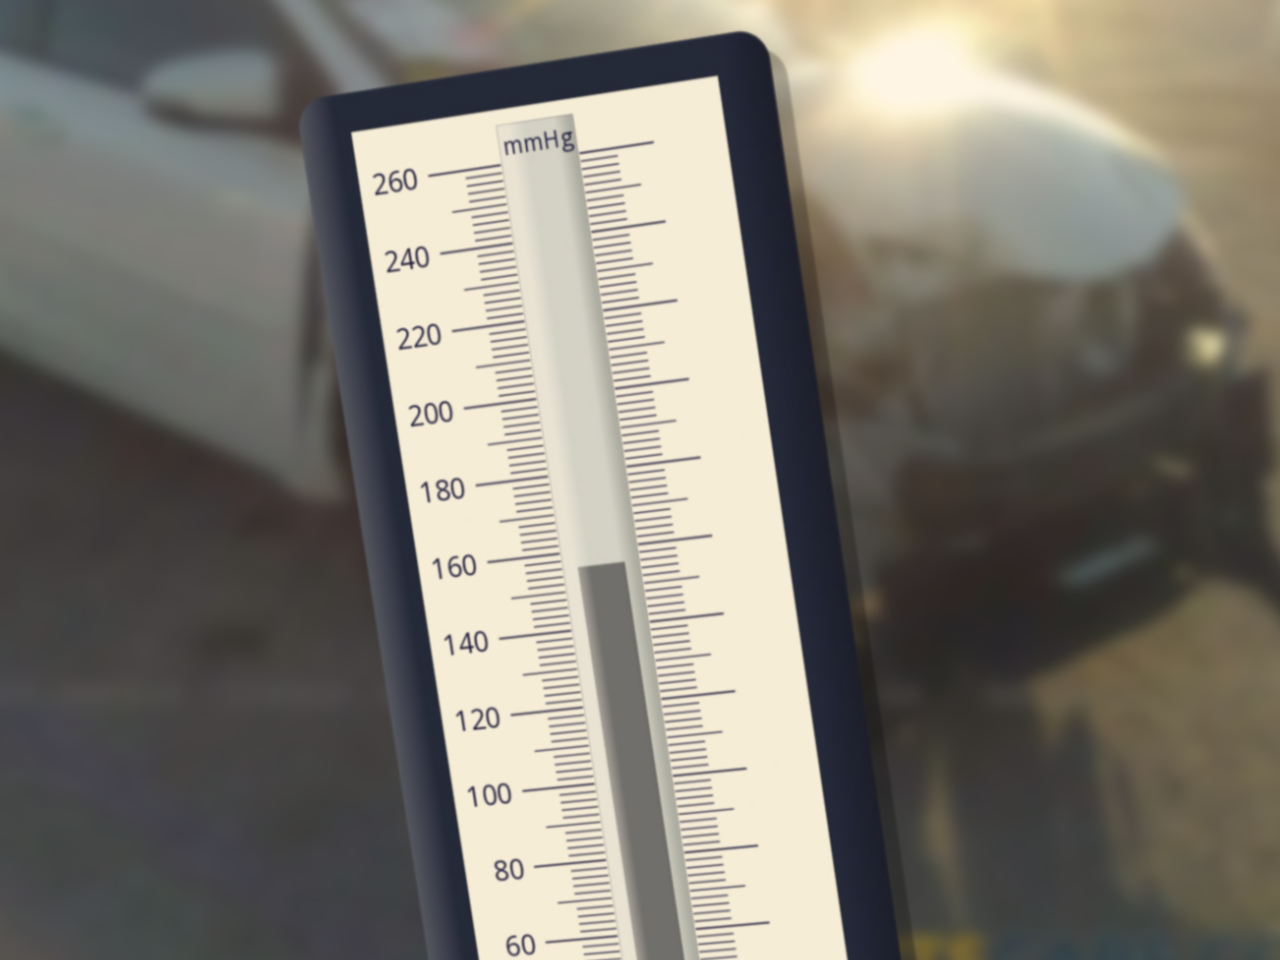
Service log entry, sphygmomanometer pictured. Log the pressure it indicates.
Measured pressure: 156 mmHg
